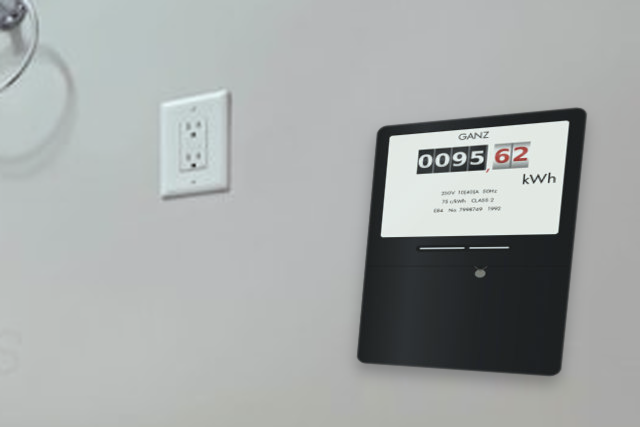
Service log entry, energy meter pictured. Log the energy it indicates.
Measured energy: 95.62 kWh
